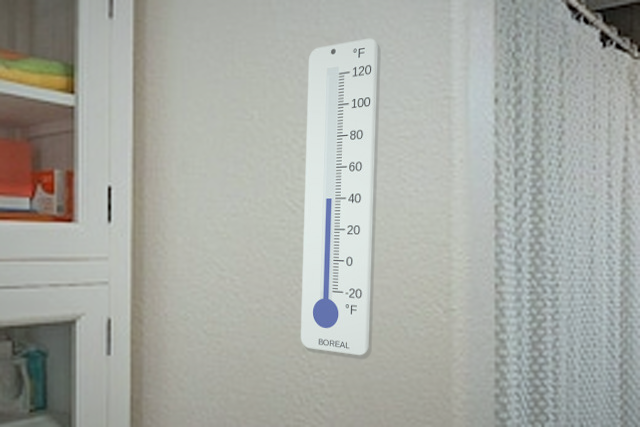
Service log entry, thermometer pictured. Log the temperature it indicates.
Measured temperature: 40 °F
